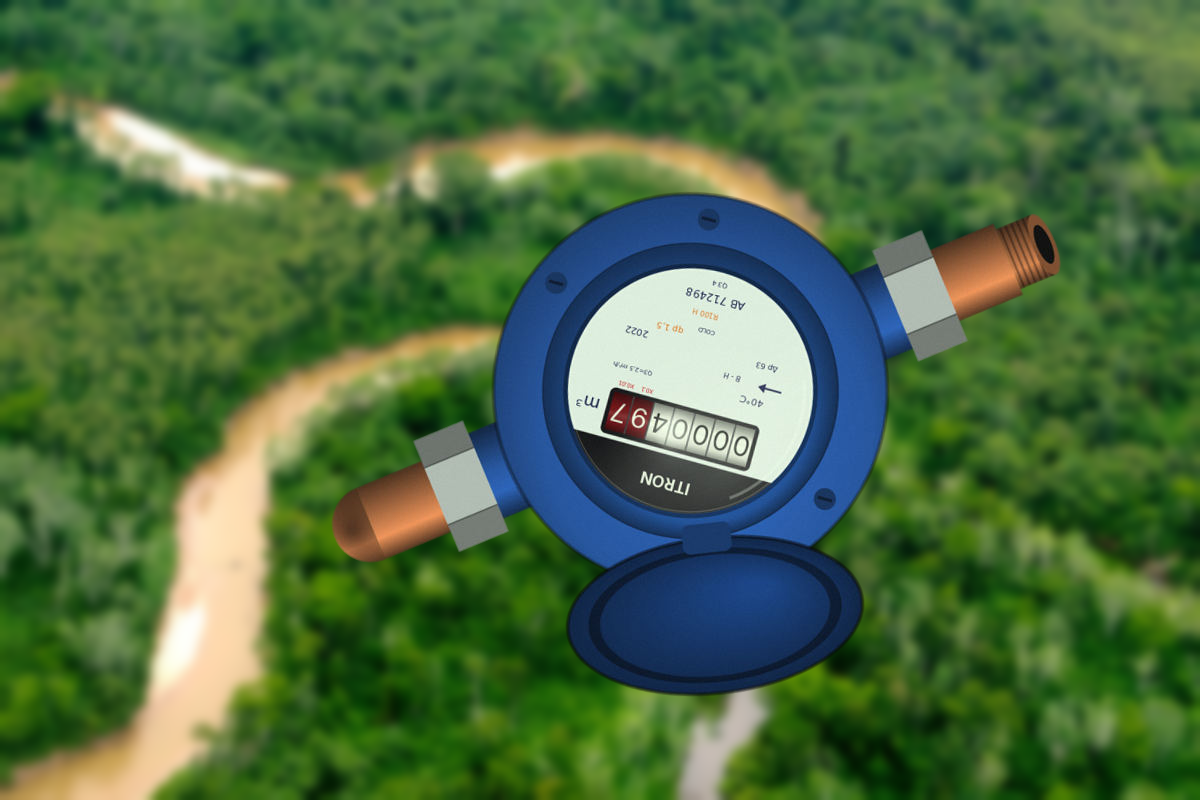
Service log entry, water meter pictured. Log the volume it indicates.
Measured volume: 4.97 m³
